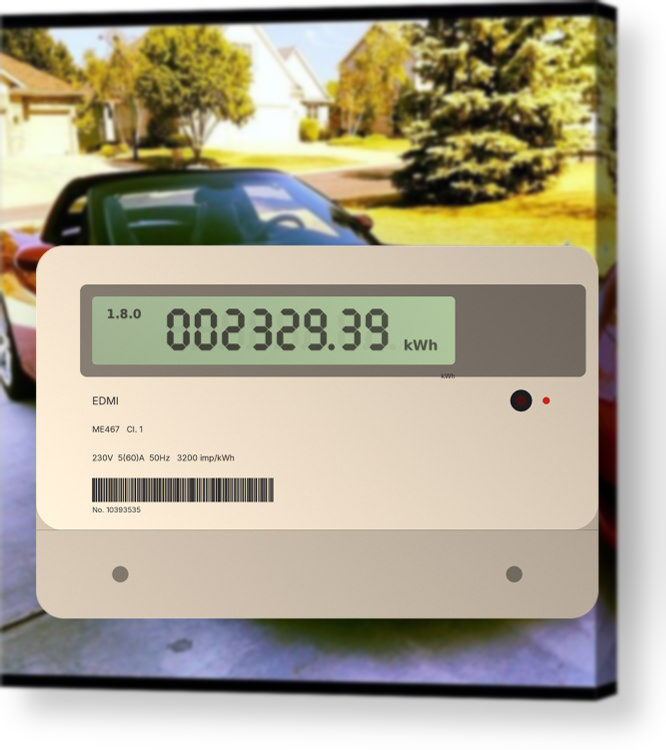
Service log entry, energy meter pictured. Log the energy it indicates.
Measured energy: 2329.39 kWh
